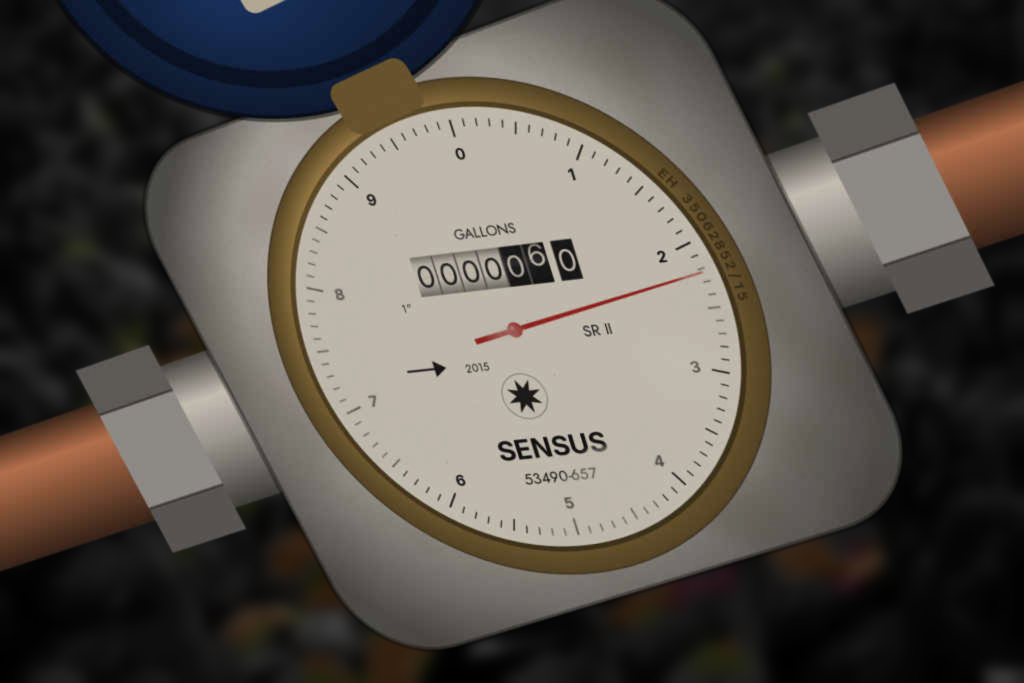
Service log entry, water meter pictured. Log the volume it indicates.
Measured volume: 62.2 gal
